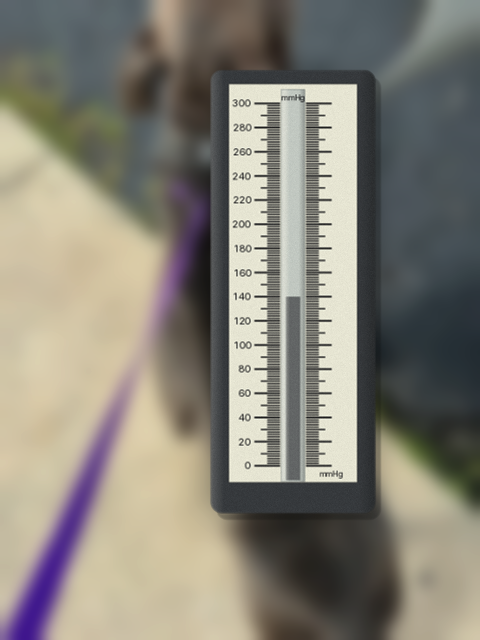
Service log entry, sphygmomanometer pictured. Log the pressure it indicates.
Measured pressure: 140 mmHg
